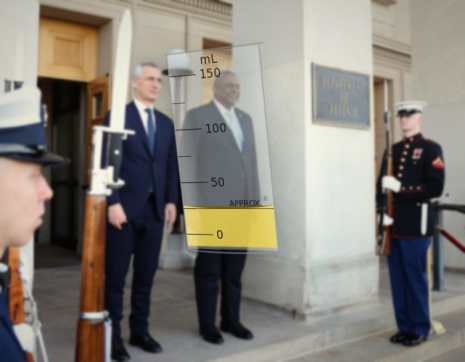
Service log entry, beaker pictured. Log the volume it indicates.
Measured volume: 25 mL
